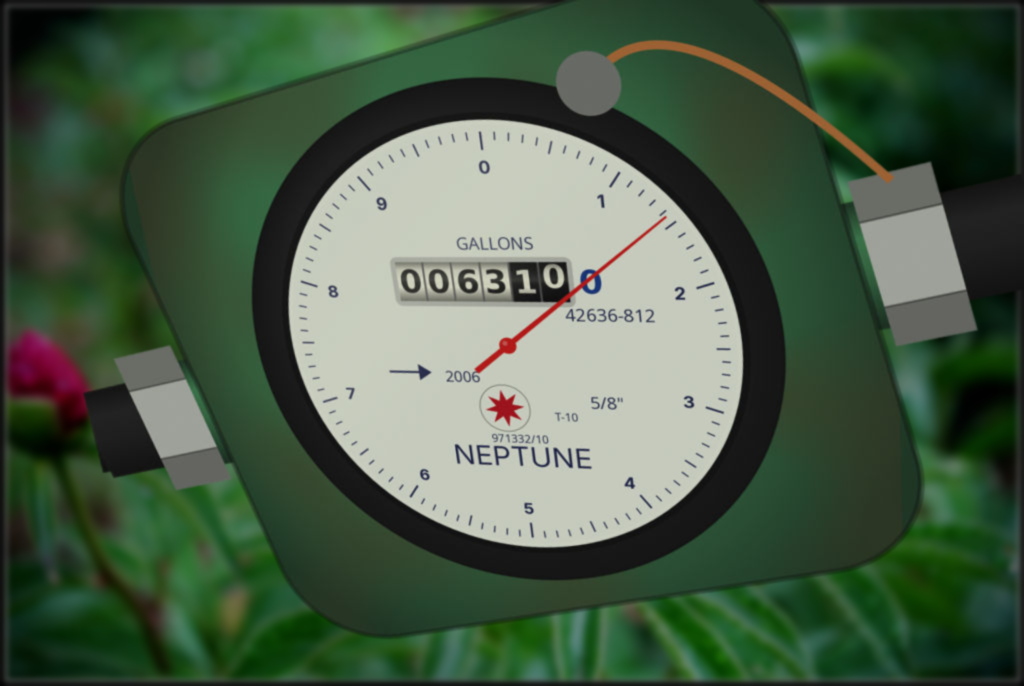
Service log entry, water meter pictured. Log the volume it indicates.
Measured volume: 63101.4 gal
